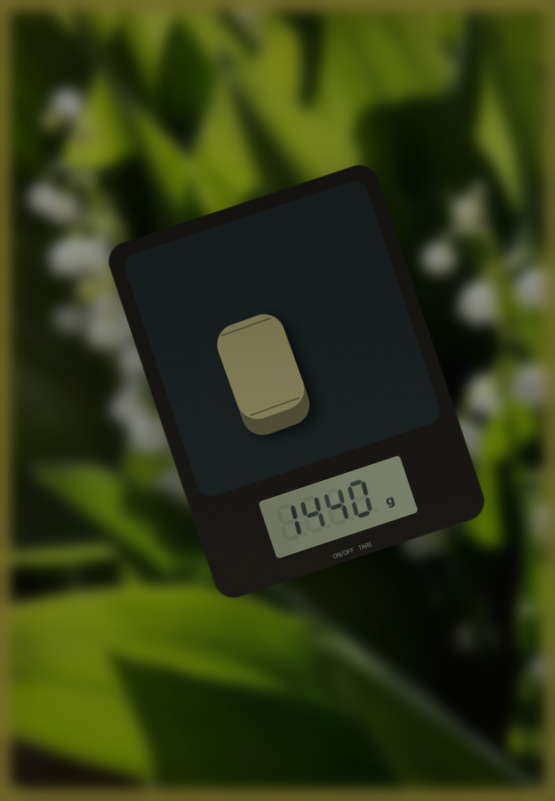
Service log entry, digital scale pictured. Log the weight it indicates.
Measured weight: 1440 g
